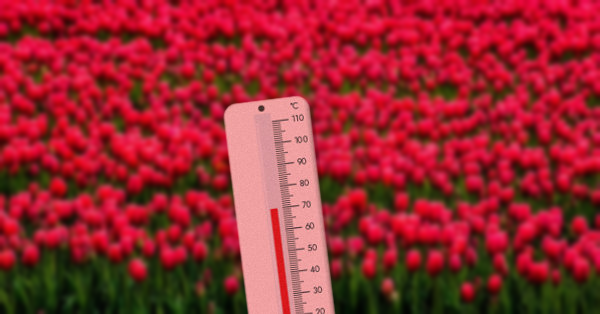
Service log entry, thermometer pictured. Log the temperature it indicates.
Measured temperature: 70 °C
